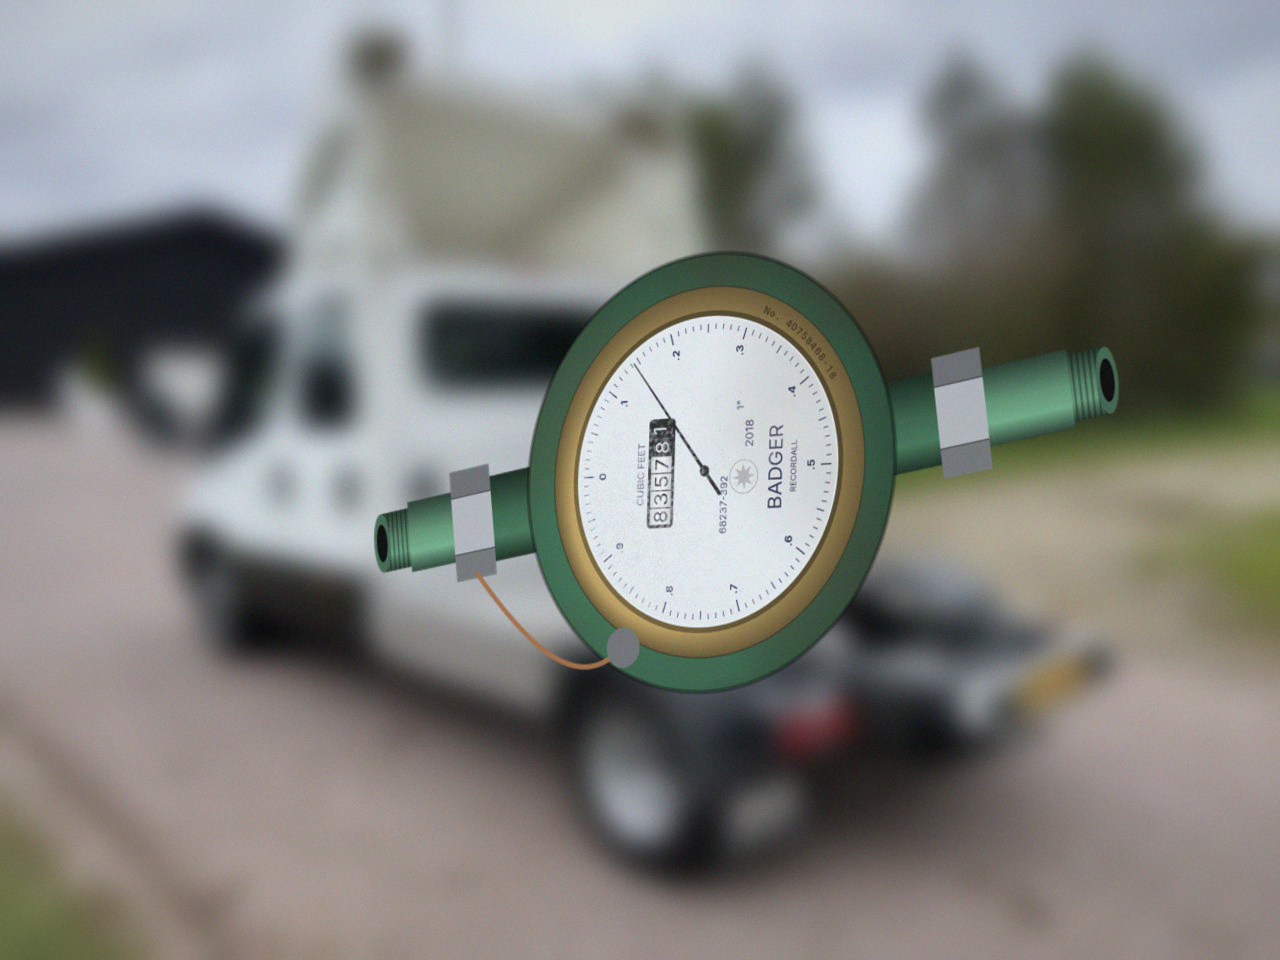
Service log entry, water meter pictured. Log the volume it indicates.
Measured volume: 835781.14 ft³
